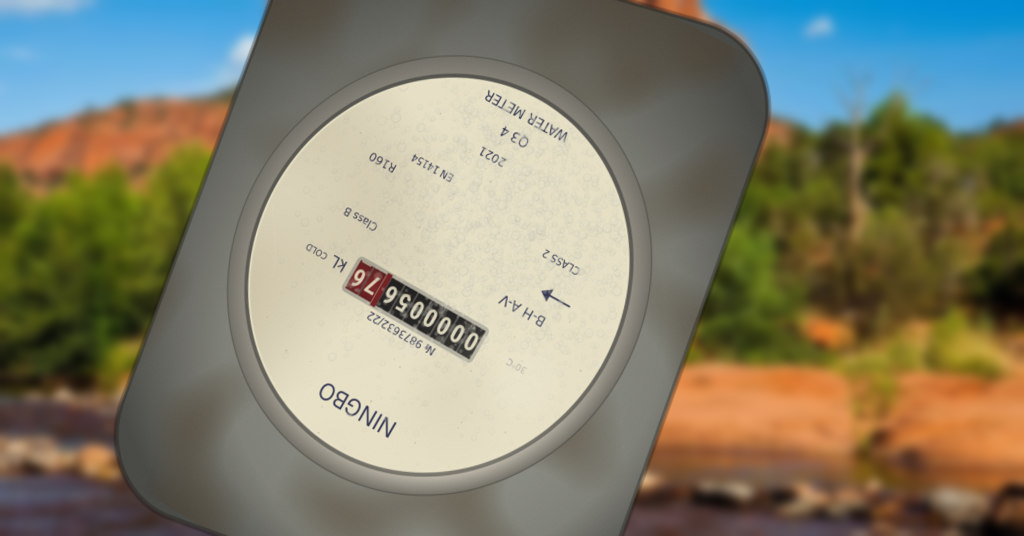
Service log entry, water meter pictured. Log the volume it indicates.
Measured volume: 56.76 kL
